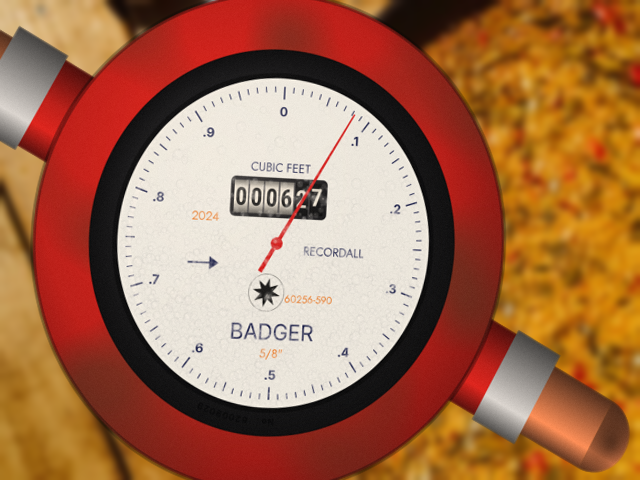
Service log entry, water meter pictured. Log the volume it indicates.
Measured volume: 627.08 ft³
